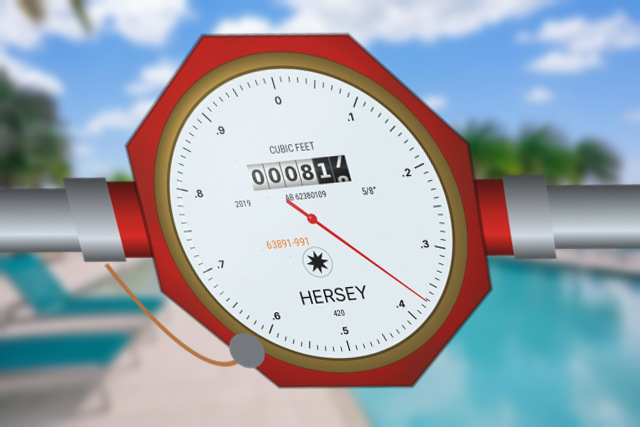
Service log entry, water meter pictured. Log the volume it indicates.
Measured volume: 817.37 ft³
